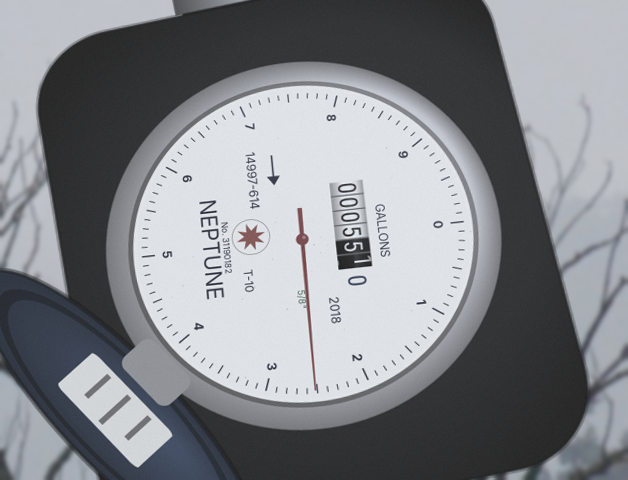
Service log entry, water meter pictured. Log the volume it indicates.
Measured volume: 5512.5 gal
